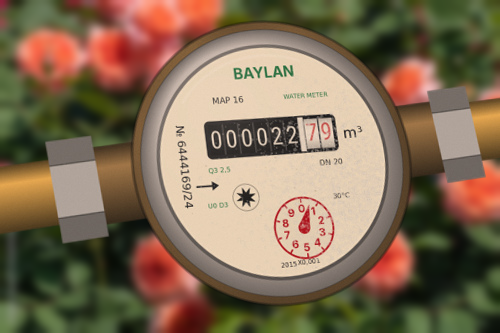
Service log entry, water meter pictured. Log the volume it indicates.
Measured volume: 22.790 m³
